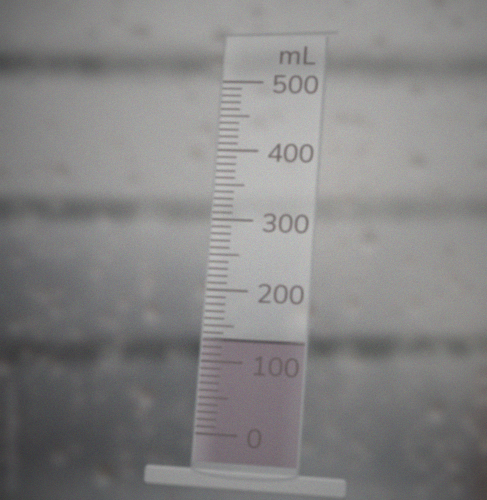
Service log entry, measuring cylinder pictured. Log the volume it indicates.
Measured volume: 130 mL
